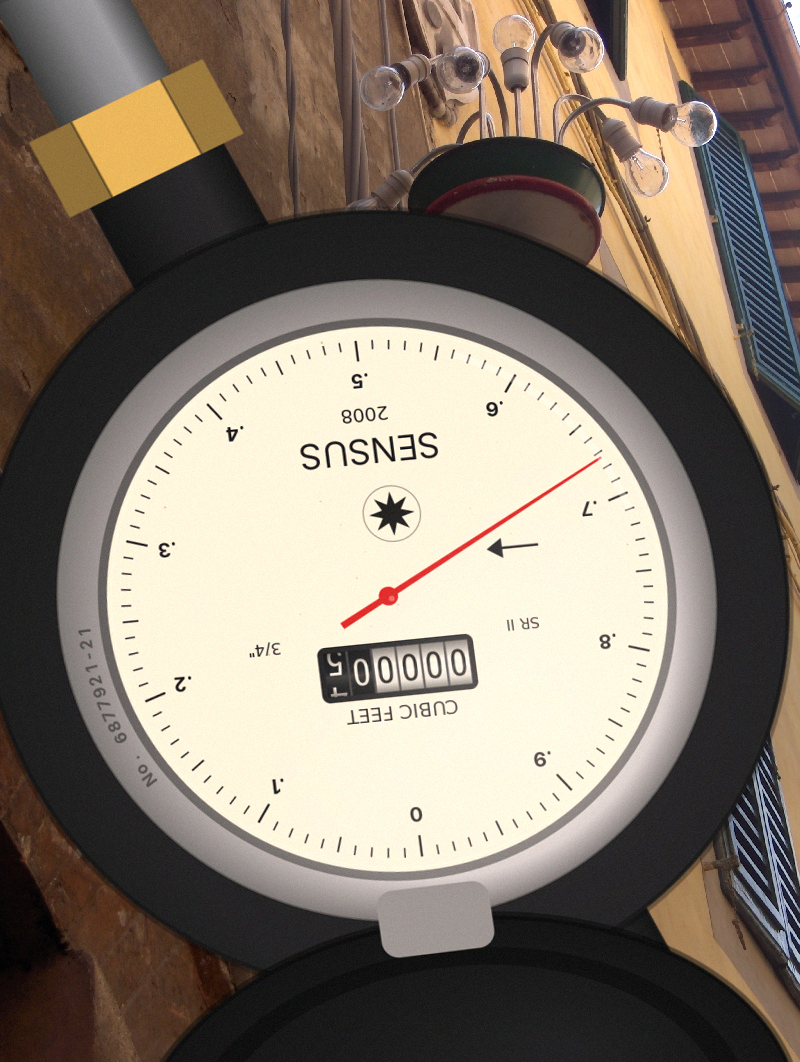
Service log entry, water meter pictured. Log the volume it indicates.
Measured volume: 4.67 ft³
